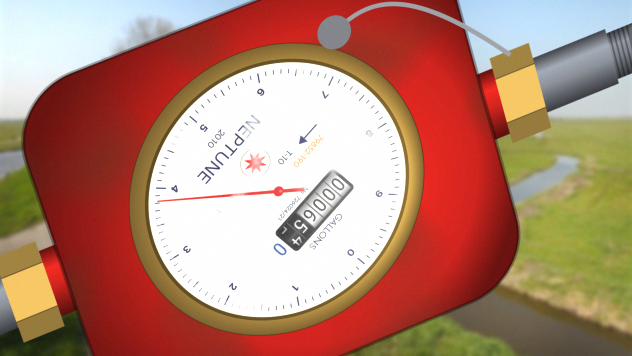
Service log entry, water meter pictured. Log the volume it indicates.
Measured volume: 6543.8 gal
